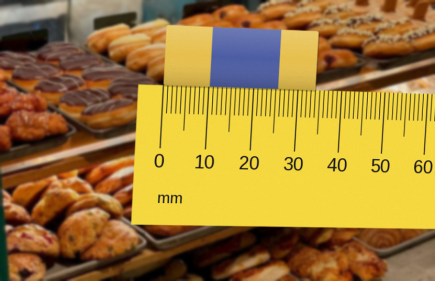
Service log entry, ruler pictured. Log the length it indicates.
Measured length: 34 mm
